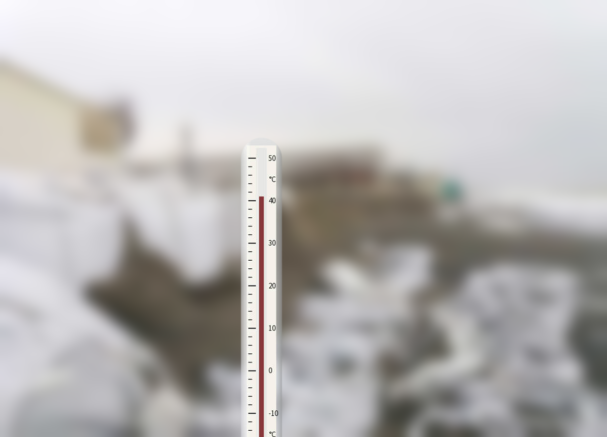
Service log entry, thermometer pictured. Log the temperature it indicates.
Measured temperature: 41 °C
